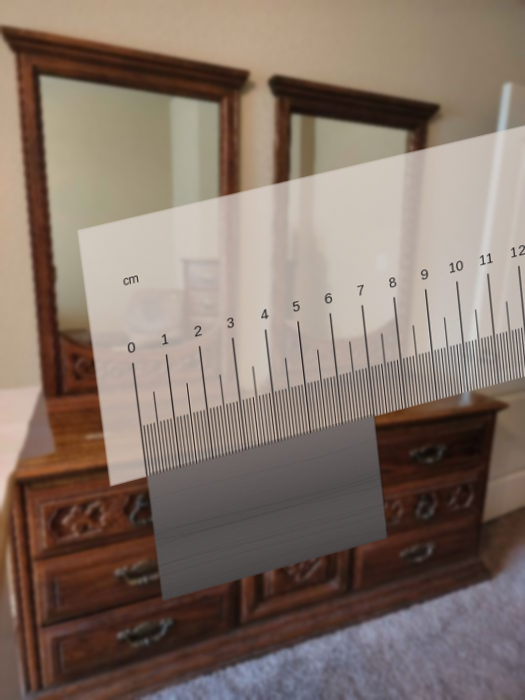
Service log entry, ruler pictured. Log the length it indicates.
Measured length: 7 cm
